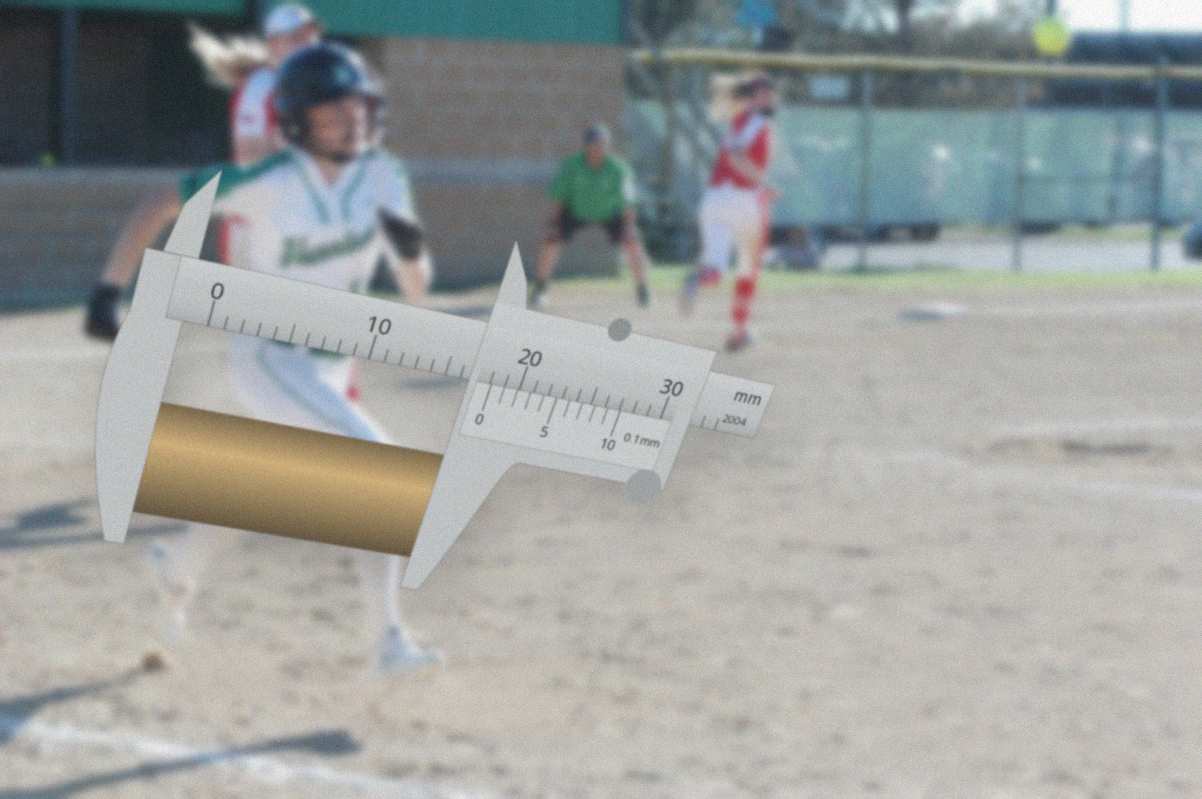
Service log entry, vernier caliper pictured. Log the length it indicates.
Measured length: 18.1 mm
